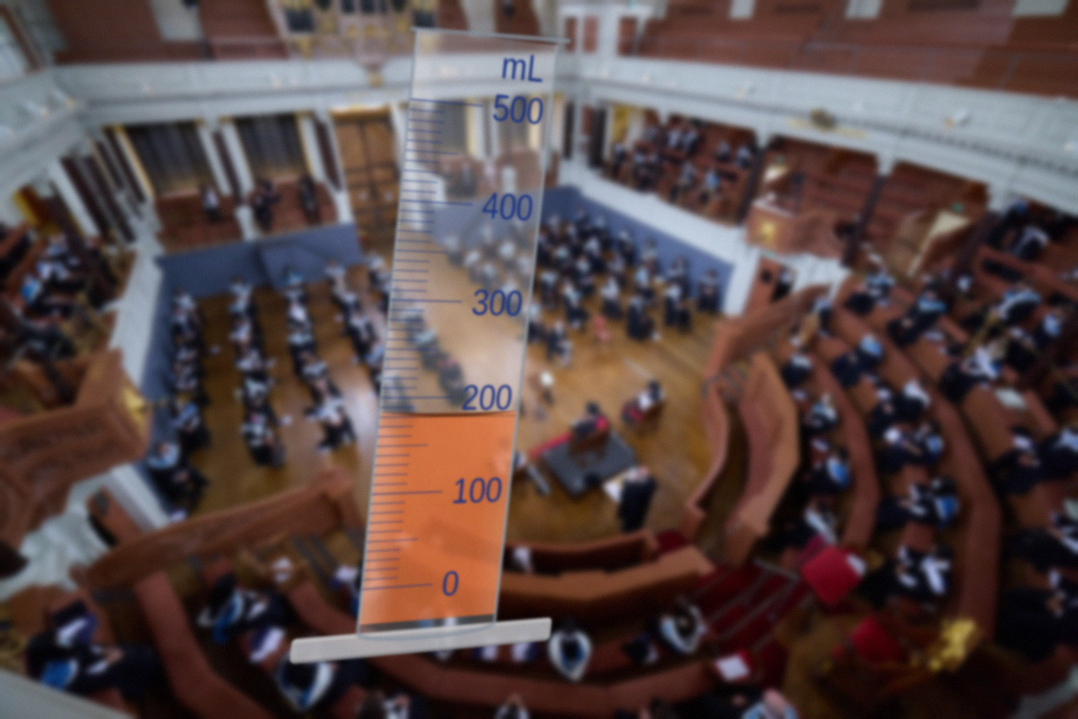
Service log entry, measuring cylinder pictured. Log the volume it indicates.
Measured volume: 180 mL
